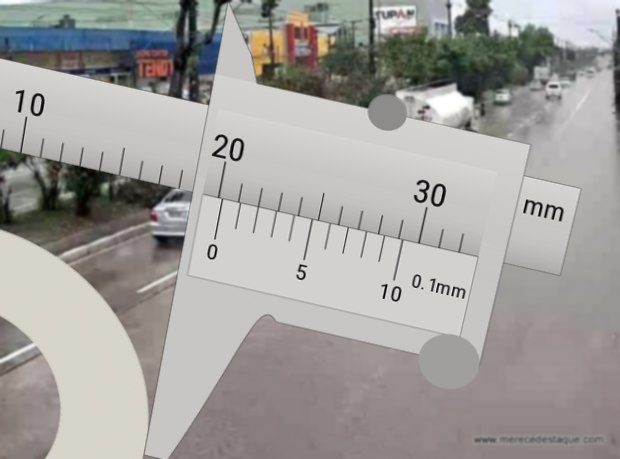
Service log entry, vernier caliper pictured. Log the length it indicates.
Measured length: 20.2 mm
